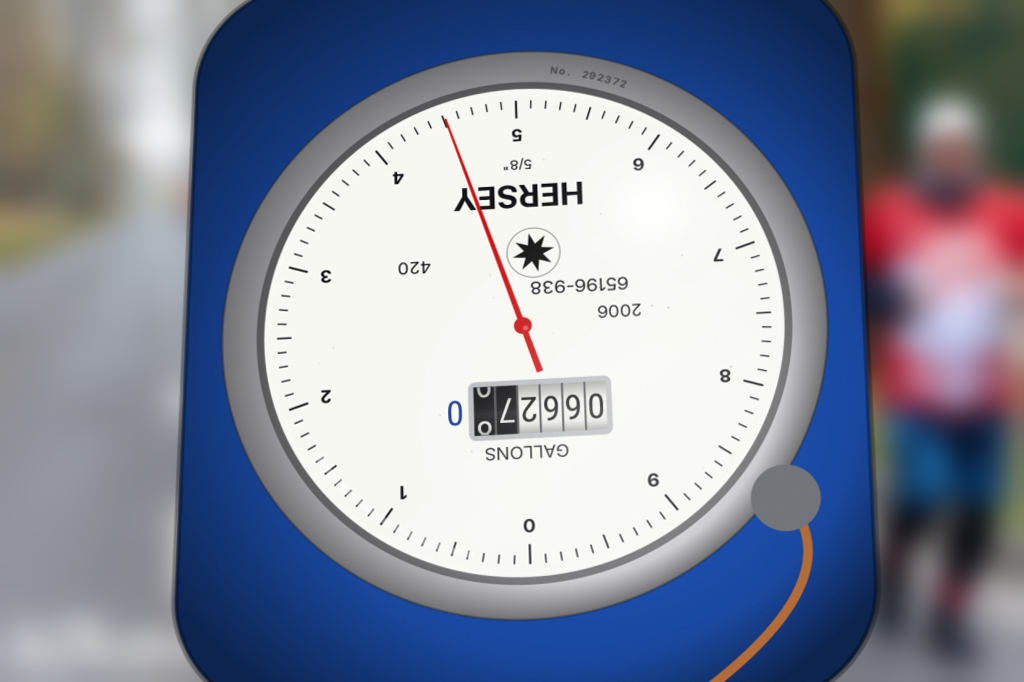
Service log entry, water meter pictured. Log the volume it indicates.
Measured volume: 662784.5 gal
